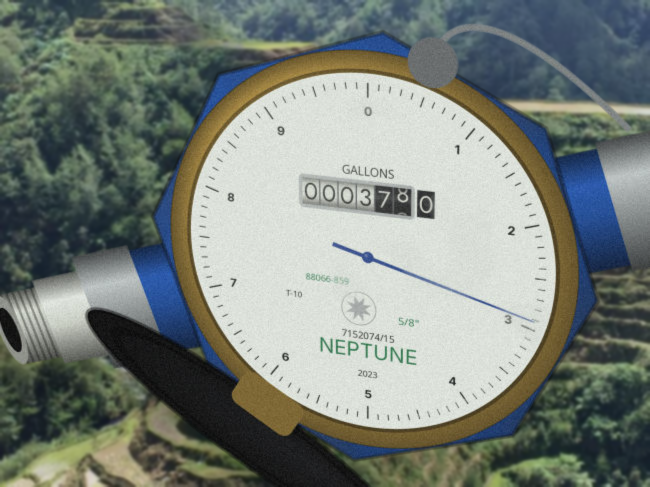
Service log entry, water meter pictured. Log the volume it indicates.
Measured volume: 3782.9 gal
